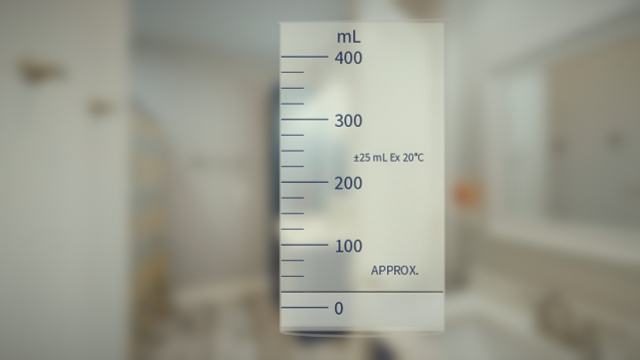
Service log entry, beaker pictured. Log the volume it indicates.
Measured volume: 25 mL
